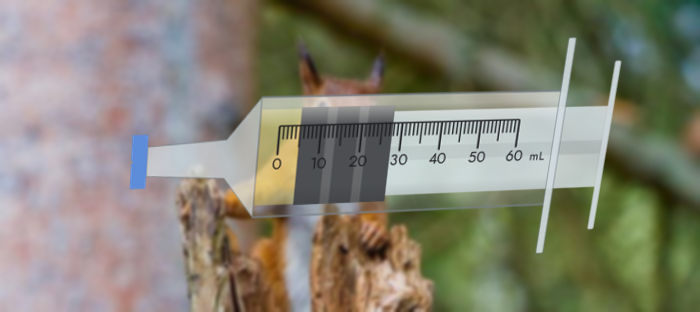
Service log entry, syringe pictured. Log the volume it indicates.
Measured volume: 5 mL
